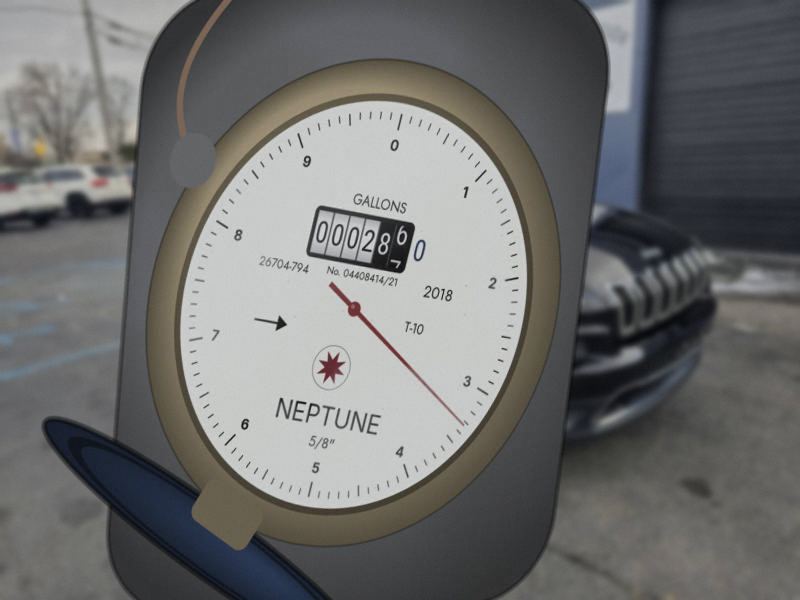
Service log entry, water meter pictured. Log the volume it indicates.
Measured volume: 2863.3 gal
